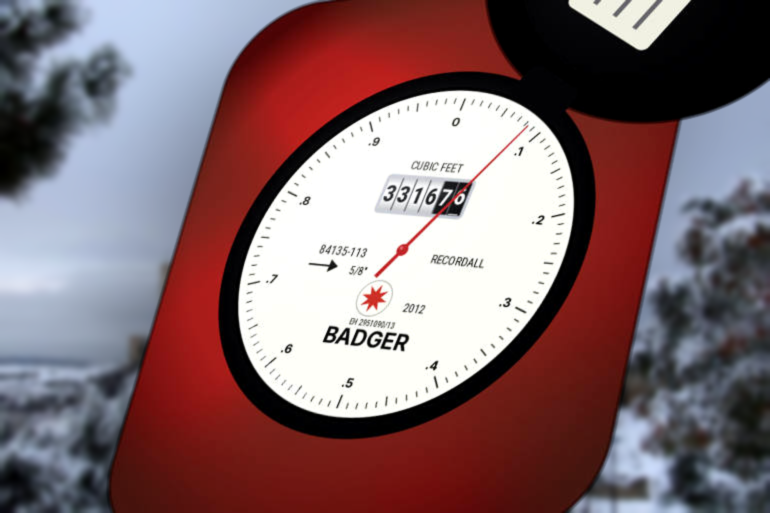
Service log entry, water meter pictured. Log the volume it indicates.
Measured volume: 331676.08 ft³
